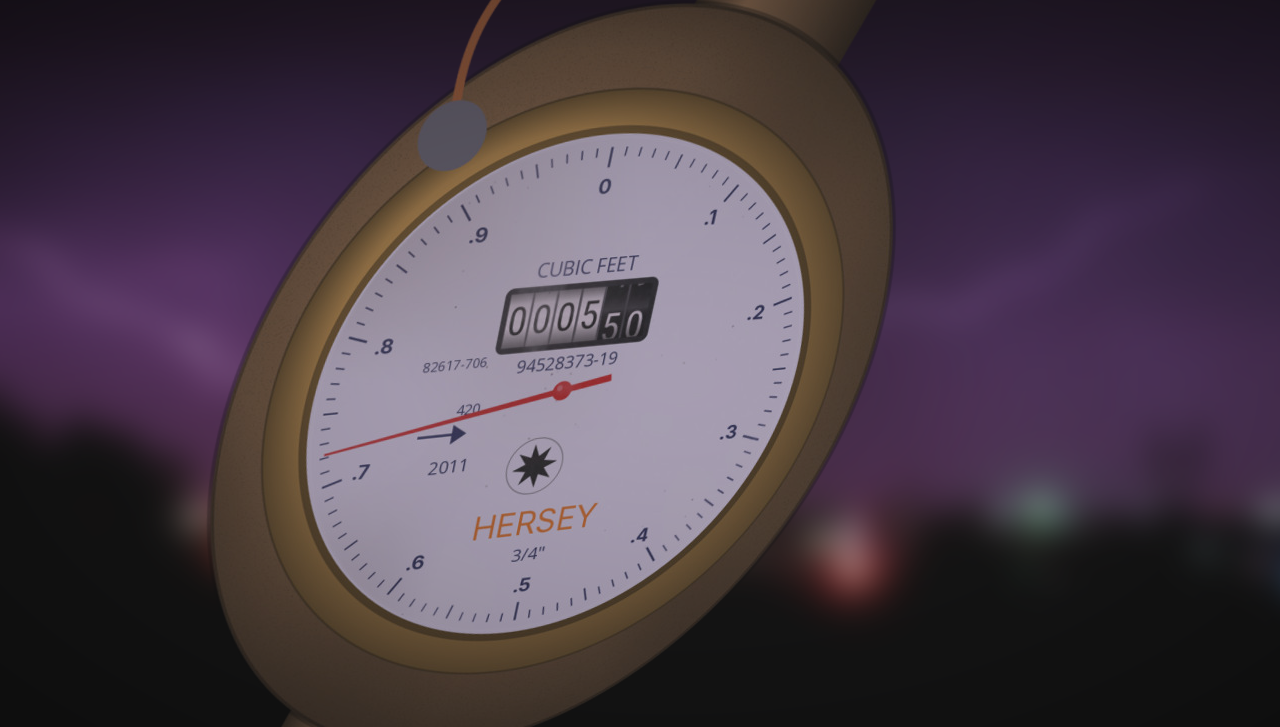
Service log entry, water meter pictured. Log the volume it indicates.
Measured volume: 549.72 ft³
